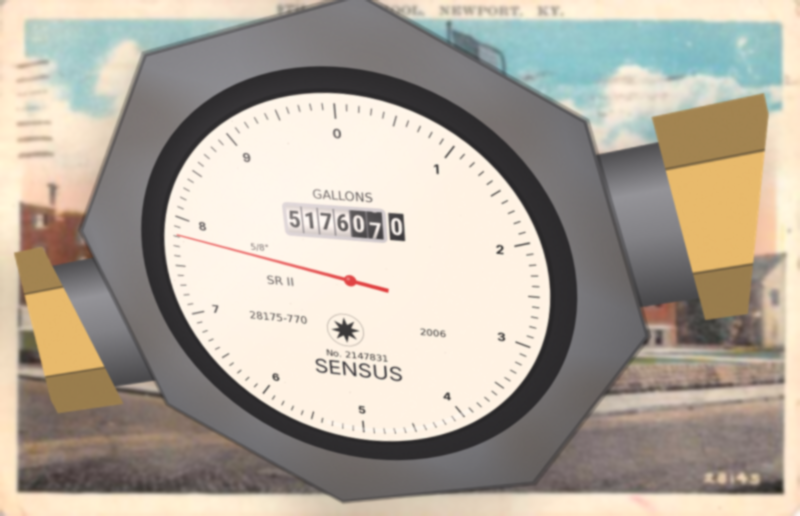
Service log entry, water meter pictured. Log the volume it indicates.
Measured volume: 5176067.8 gal
